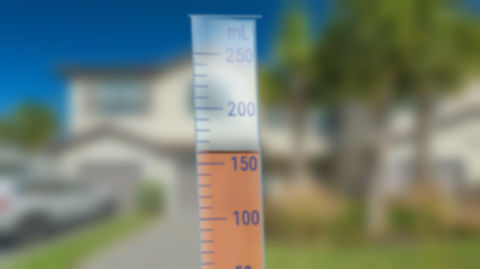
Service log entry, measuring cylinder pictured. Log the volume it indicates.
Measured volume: 160 mL
